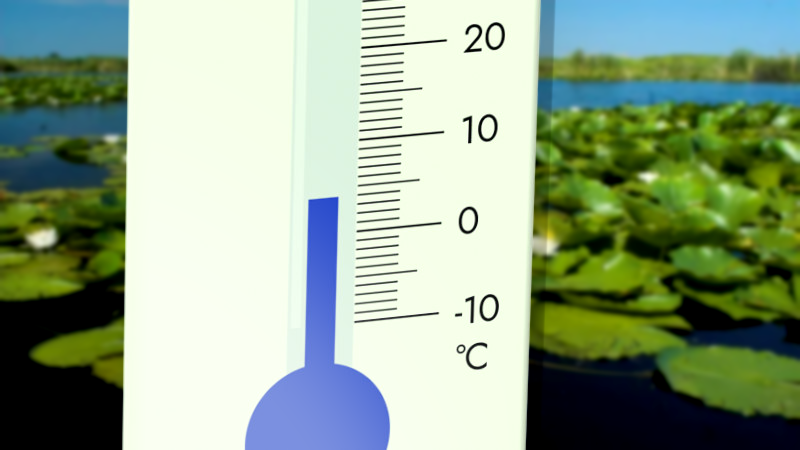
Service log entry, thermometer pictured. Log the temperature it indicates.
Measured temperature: 4 °C
